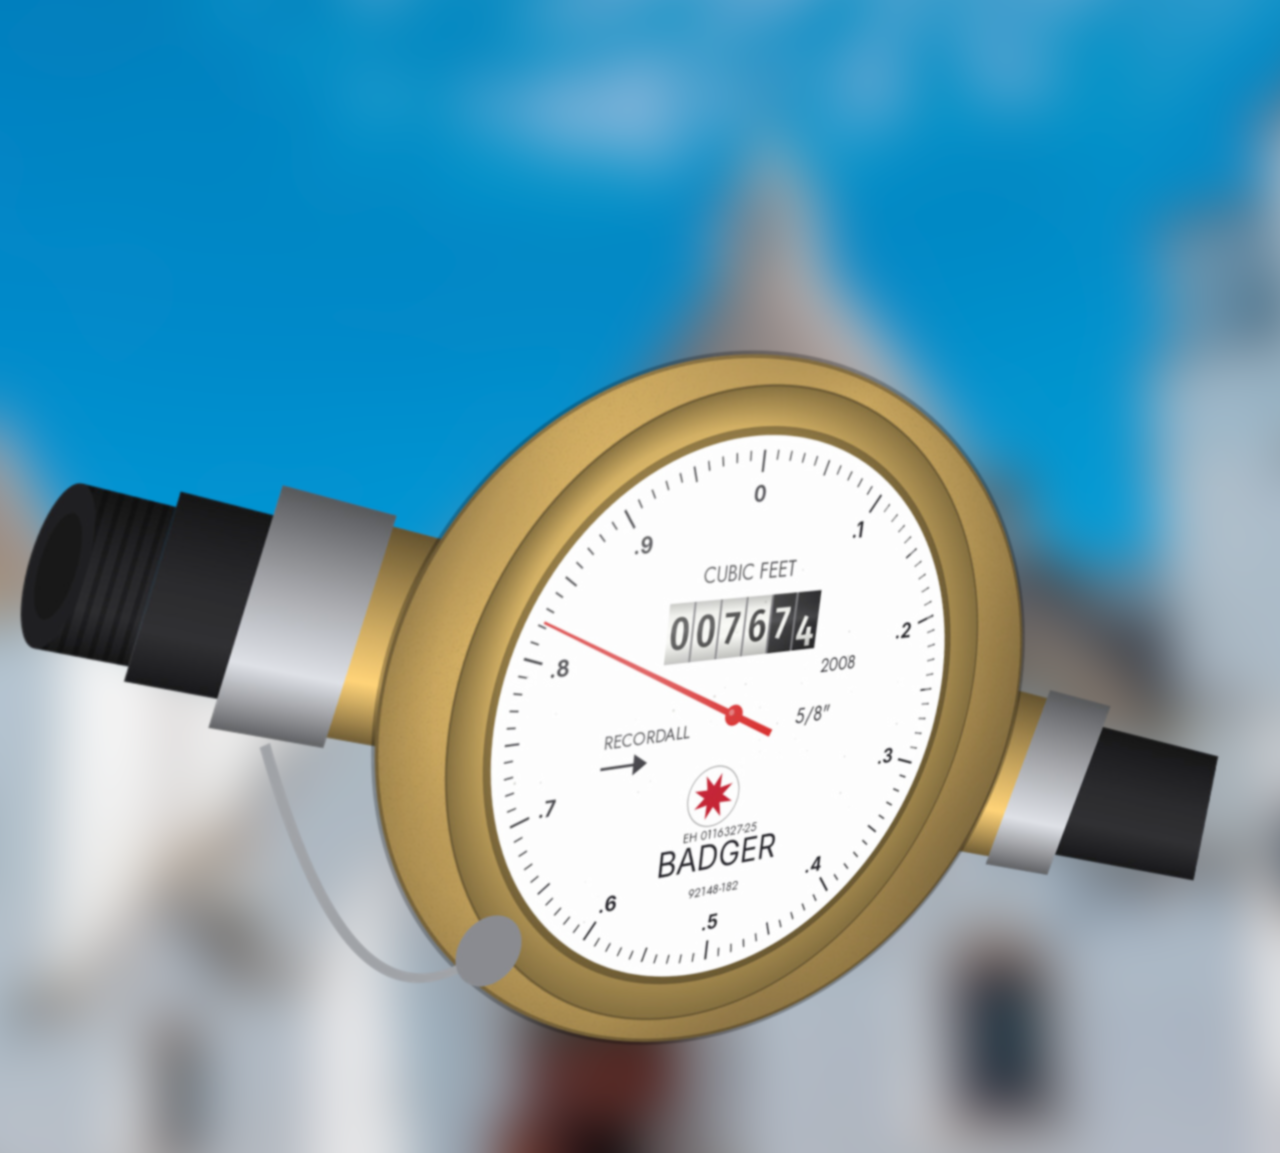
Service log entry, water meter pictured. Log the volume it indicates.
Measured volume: 7673.82 ft³
